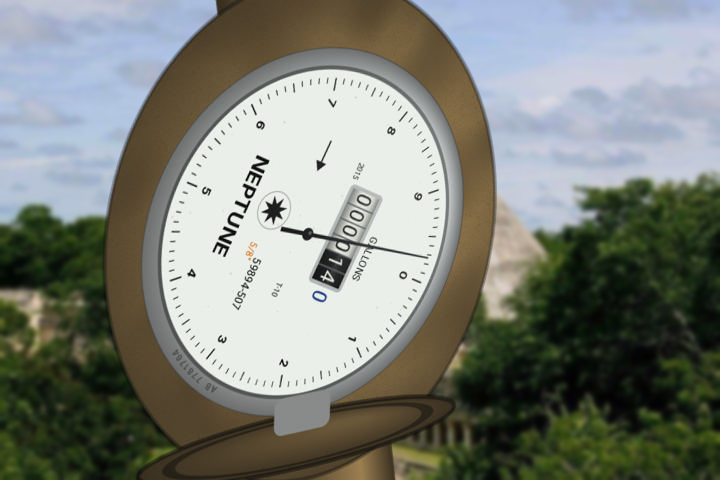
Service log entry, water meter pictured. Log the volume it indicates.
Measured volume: 139.7 gal
